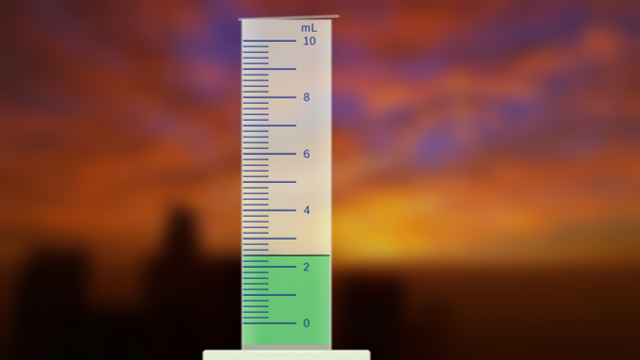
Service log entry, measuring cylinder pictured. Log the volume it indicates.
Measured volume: 2.4 mL
